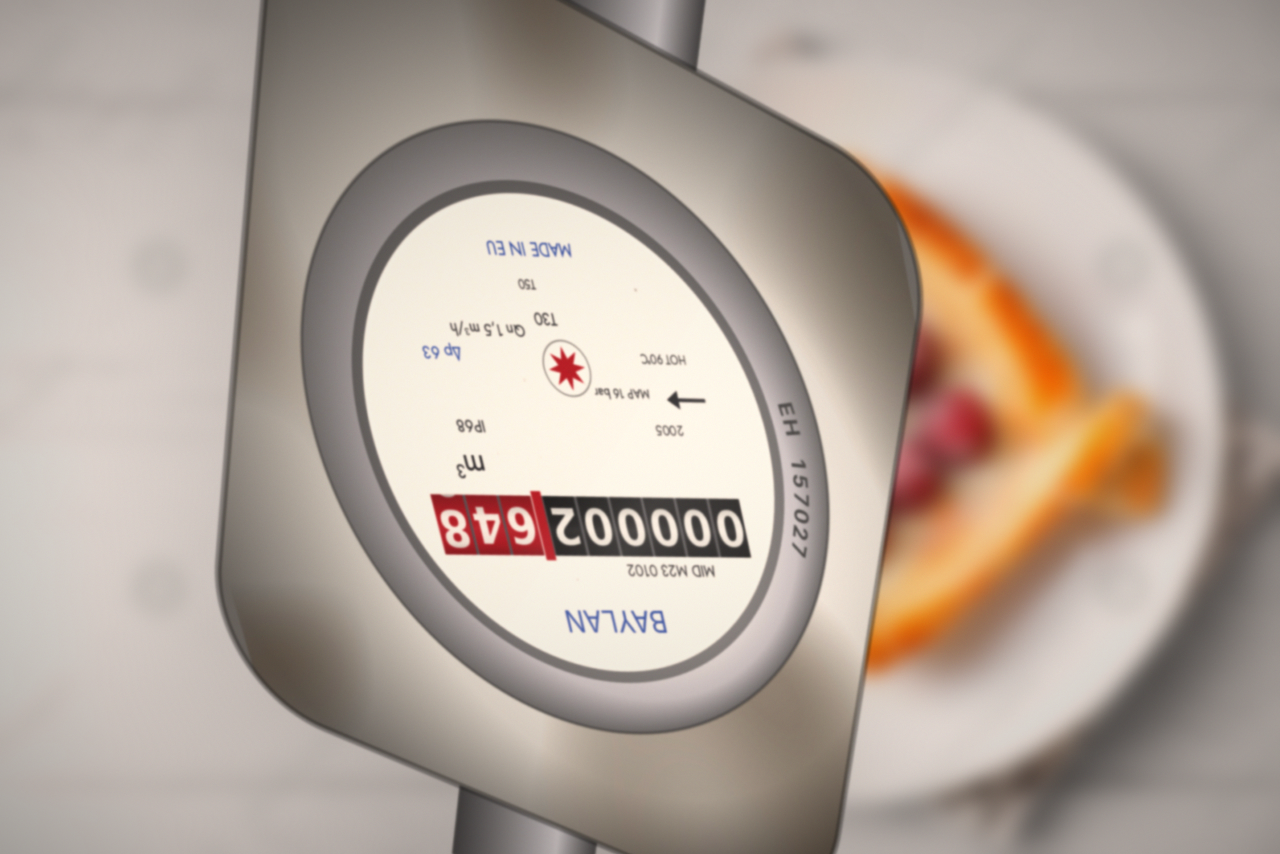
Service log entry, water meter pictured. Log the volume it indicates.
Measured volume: 2.648 m³
